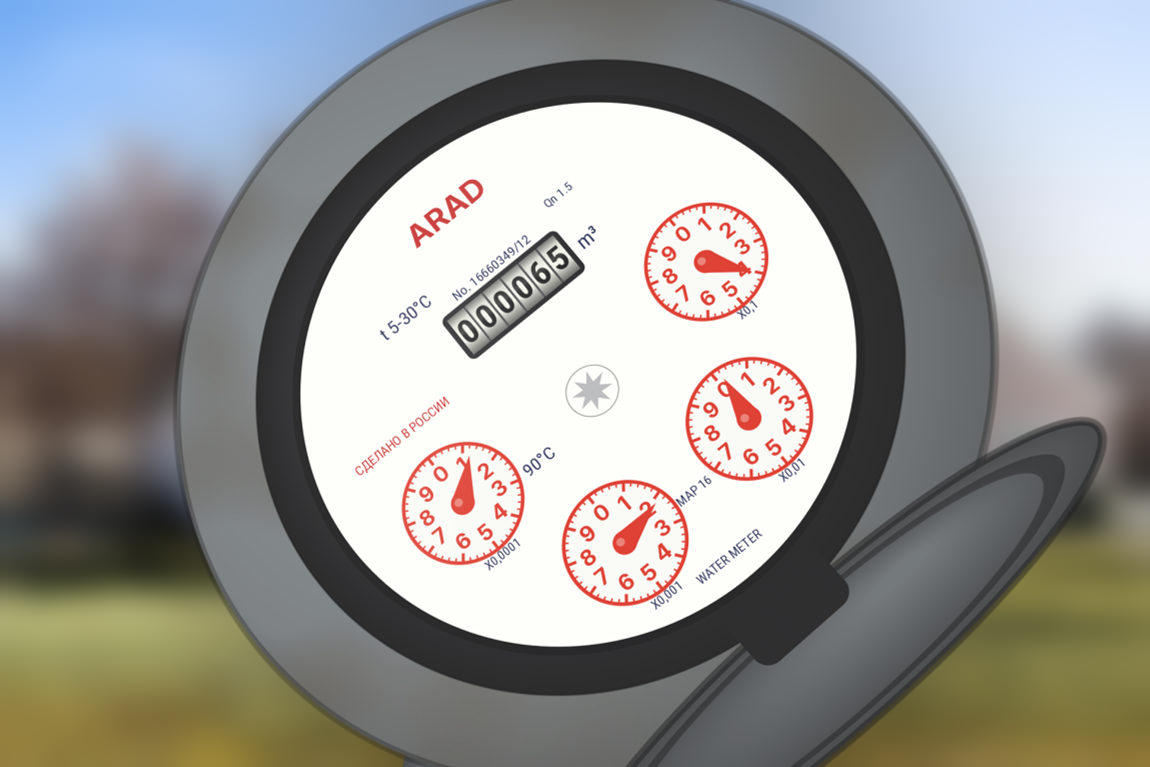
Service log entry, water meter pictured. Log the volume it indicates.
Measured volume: 65.4021 m³
